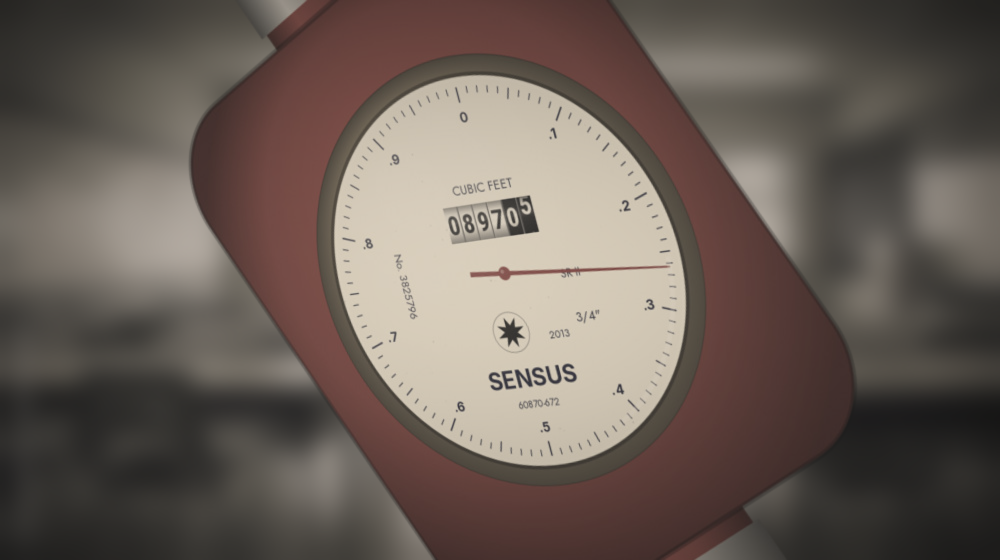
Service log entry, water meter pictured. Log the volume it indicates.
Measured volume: 89705.26 ft³
